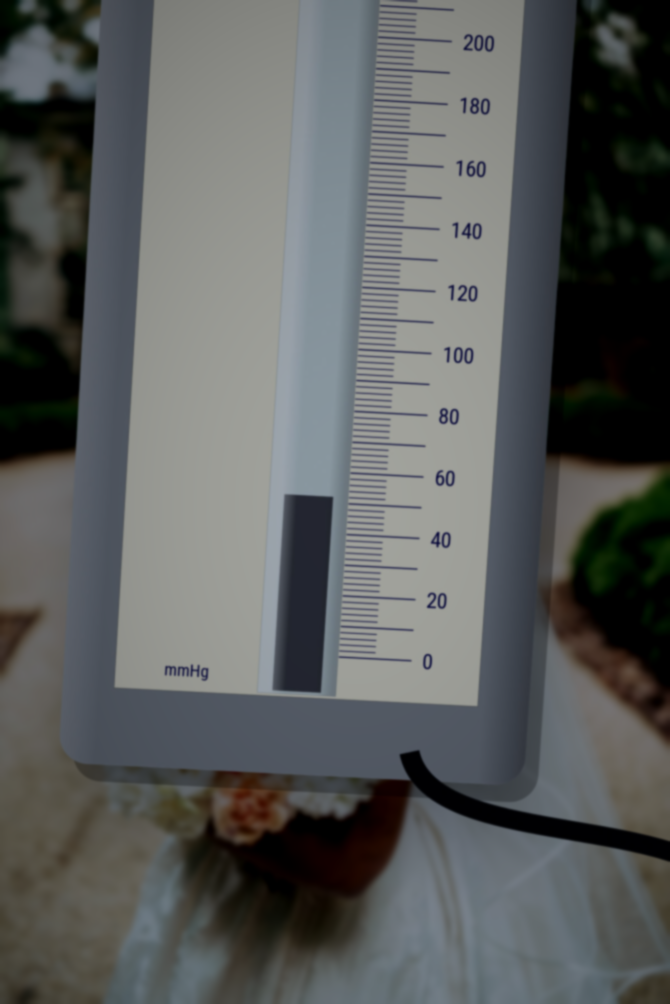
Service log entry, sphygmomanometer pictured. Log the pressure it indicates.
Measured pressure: 52 mmHg
